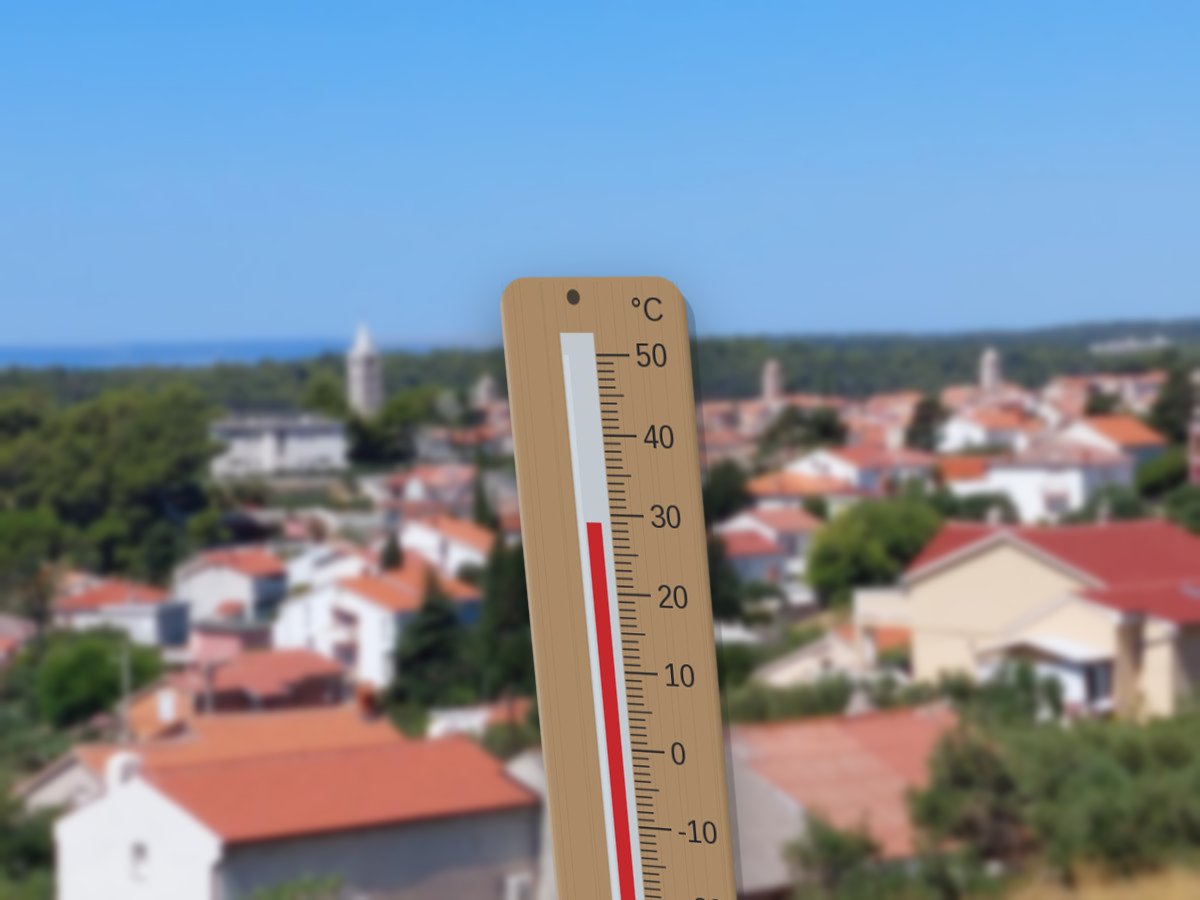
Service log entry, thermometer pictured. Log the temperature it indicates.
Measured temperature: 29 °C
